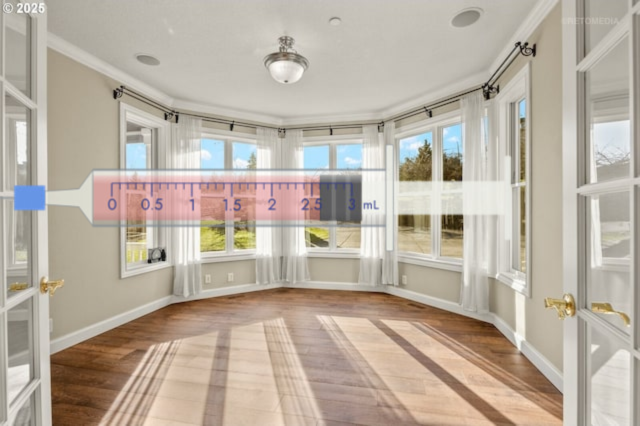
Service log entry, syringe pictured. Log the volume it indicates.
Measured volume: 2.6 mL
